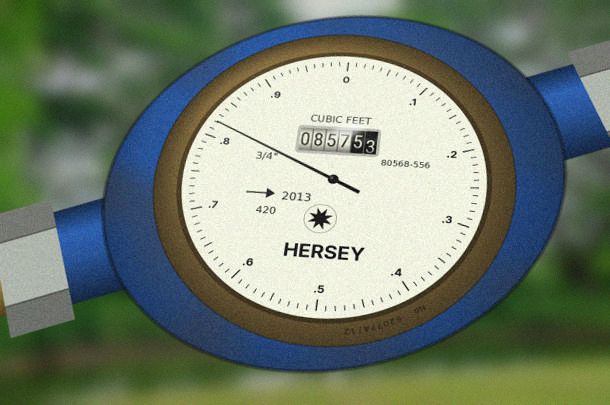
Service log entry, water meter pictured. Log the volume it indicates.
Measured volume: 85752.82 ft³
